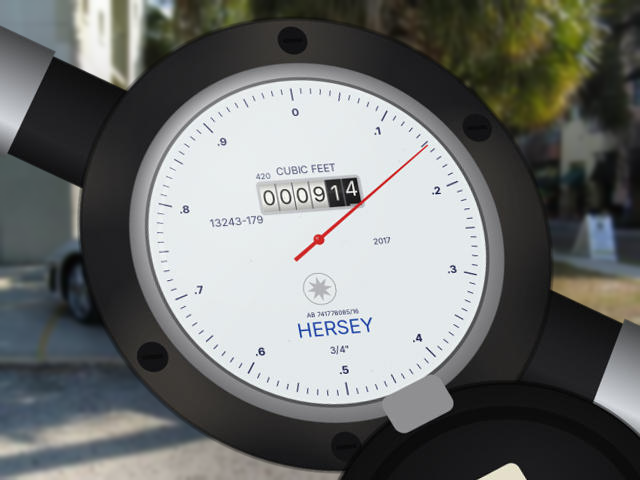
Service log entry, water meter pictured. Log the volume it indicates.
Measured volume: 914.15 ft³
